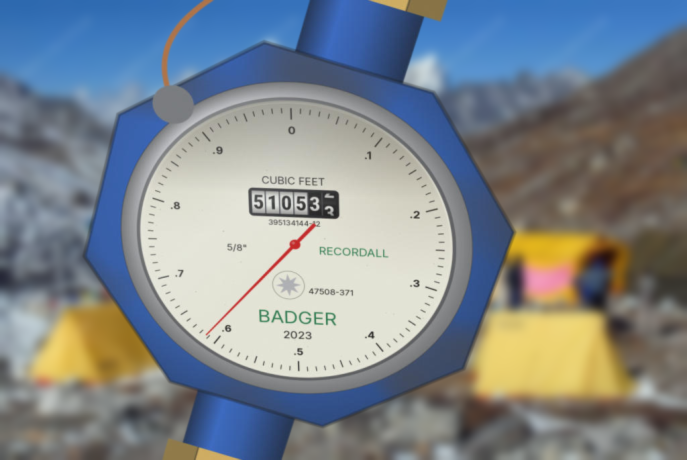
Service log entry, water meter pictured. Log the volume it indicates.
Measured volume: 510532.61 ft³
